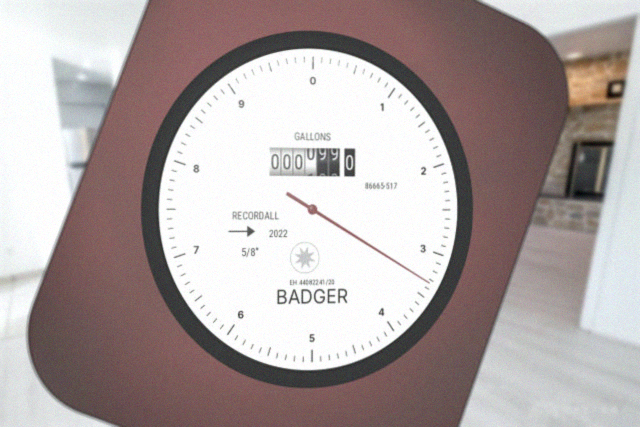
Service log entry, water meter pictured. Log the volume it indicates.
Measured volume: 993.3 gal
